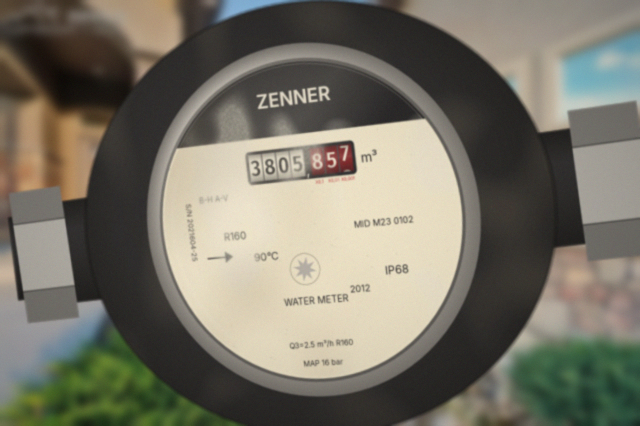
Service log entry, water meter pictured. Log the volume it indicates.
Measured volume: 3805.857 m³
